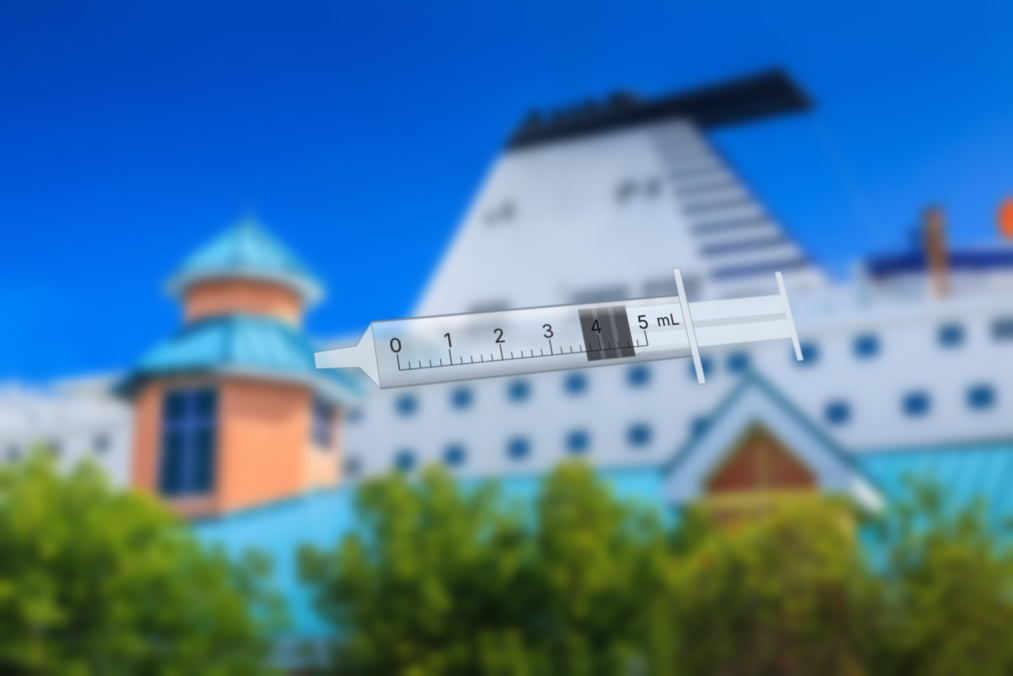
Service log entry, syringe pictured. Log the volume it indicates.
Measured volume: 3.7 mL
